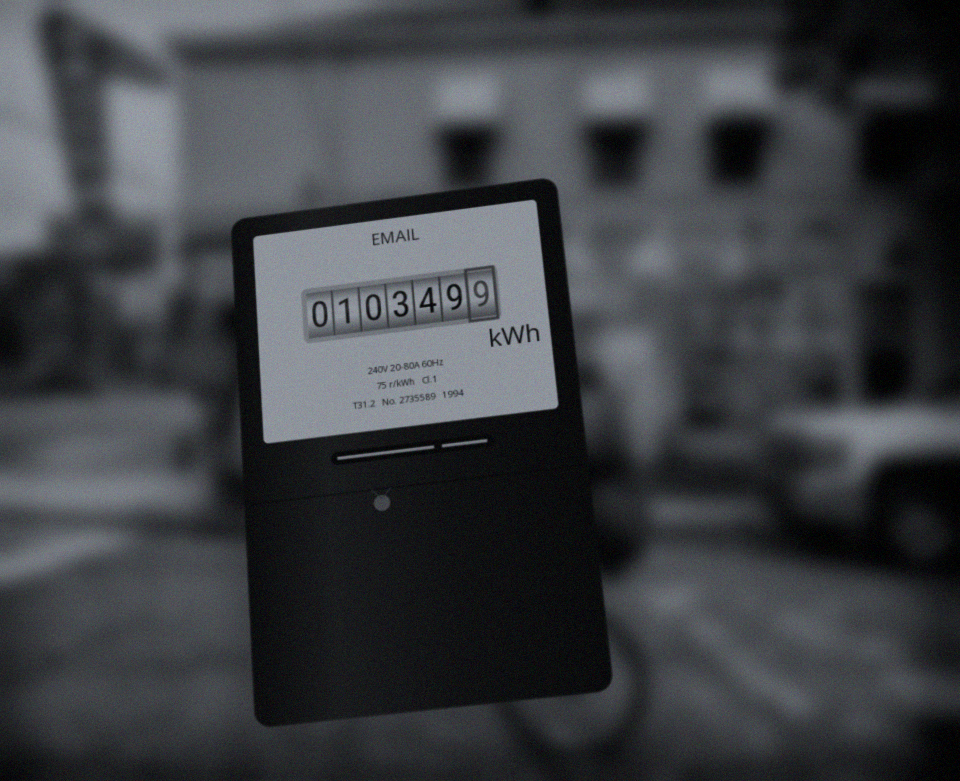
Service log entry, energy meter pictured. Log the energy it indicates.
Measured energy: 10349.9 kWh
